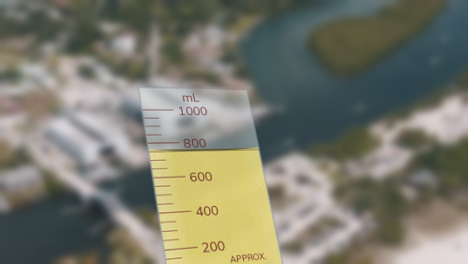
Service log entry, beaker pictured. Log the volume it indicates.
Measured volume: 750 mL
